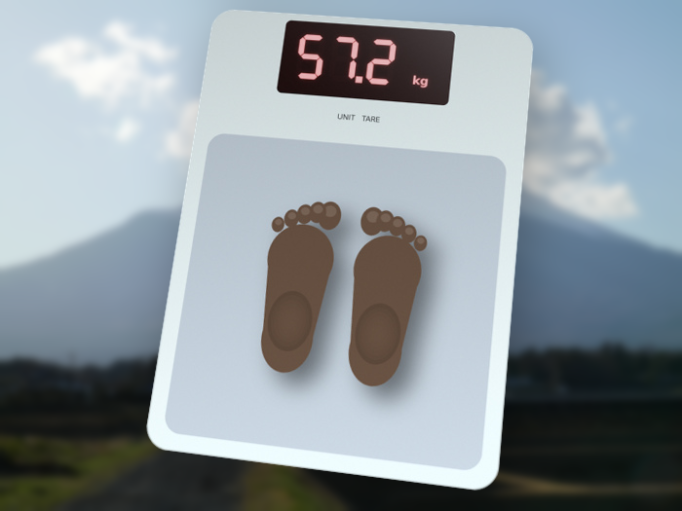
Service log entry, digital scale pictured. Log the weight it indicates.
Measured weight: 57.2 kg
